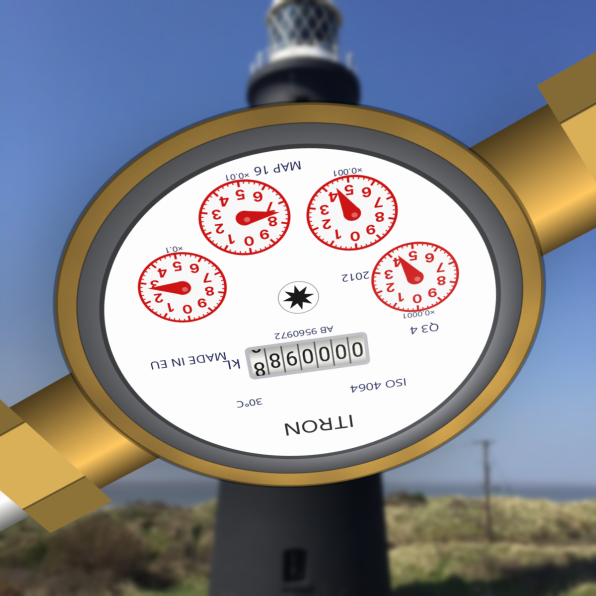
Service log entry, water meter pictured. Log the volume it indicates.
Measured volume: 988.2744 kL
